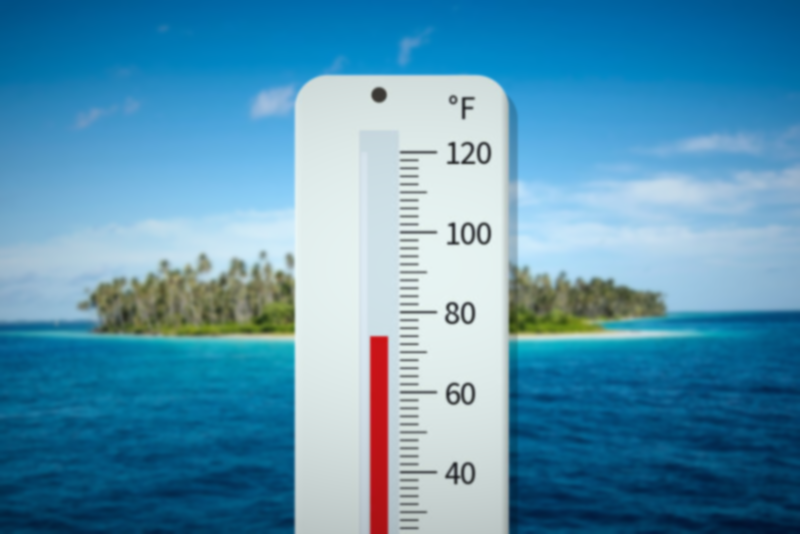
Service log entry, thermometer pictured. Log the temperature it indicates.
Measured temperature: 74 °F
